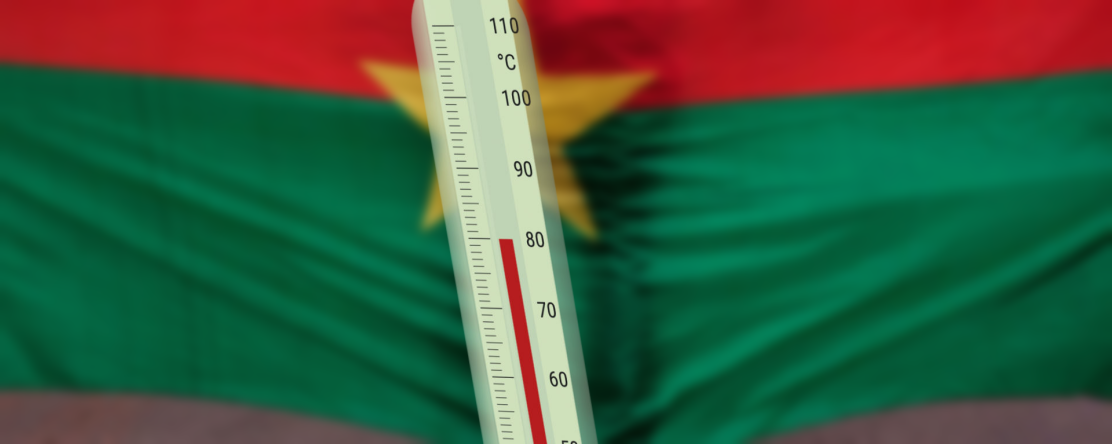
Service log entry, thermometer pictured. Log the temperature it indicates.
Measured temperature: 80 °C
